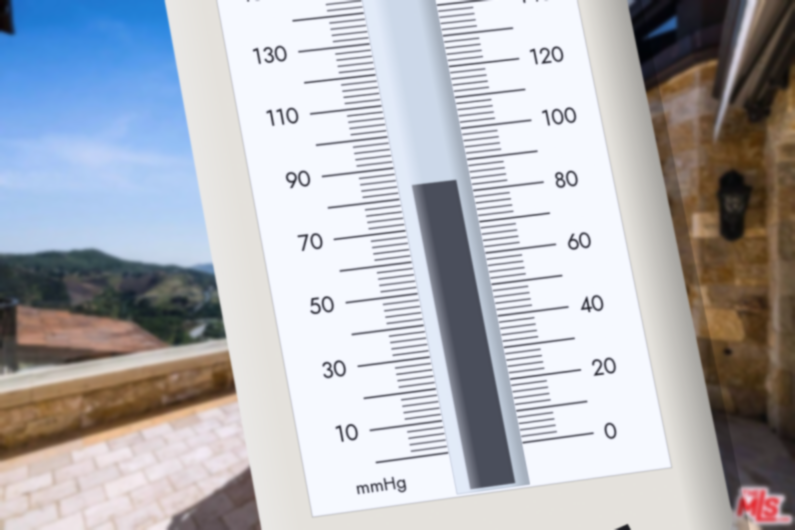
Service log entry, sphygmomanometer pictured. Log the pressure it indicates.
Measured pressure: 84 mmHg
